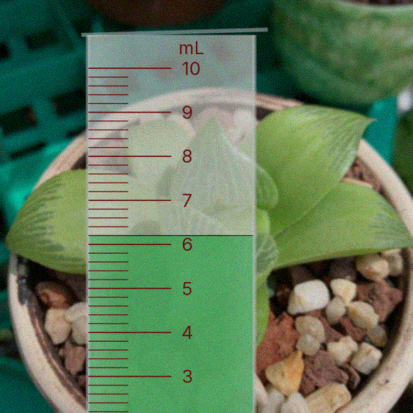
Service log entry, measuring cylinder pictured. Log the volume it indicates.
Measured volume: 6.2 mL
